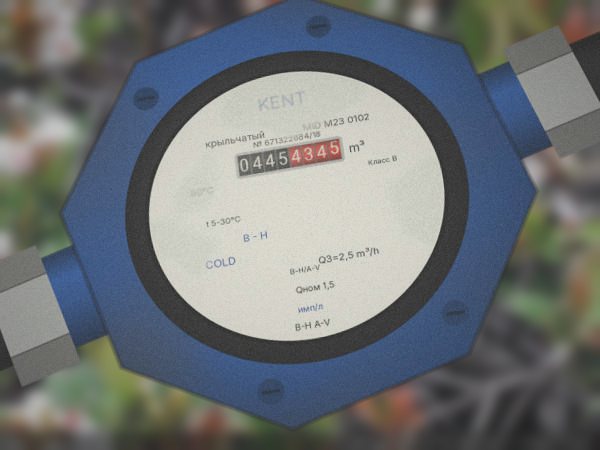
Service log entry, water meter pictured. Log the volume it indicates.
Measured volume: 445.4345 m³
